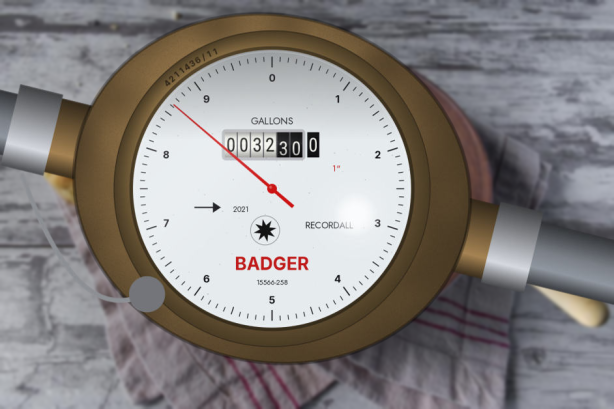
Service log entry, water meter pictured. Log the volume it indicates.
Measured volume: 32298.6 gal
